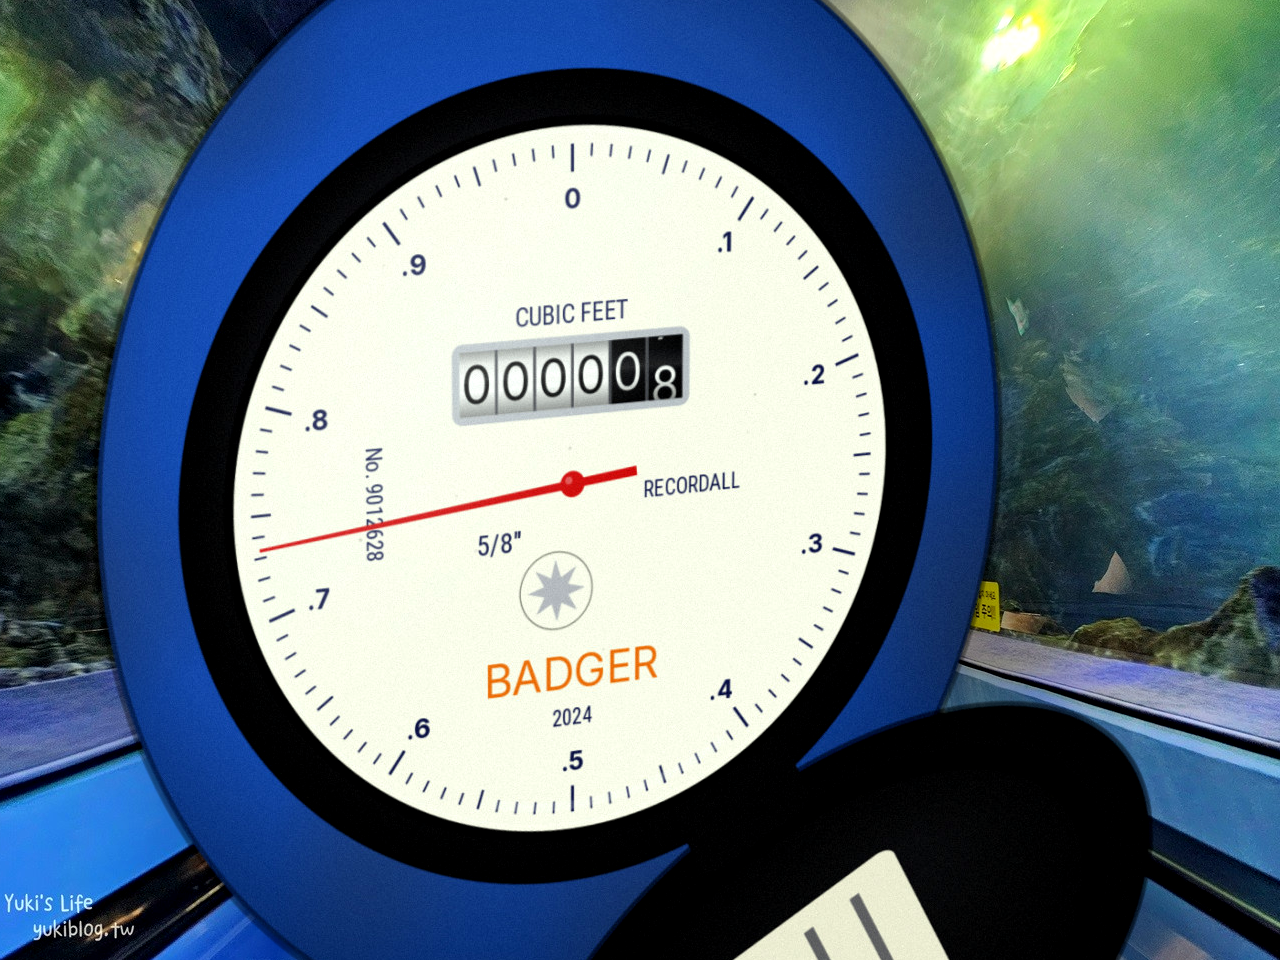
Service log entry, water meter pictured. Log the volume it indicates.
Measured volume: 7.73 ft³
